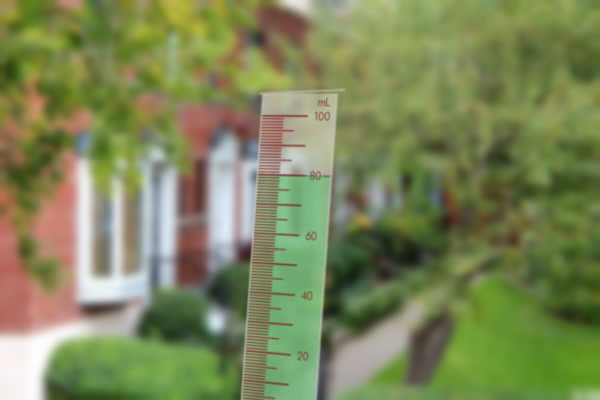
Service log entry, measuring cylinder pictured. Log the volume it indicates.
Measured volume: 80 mL
